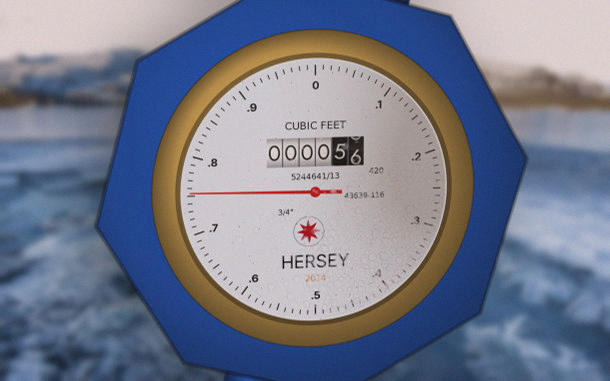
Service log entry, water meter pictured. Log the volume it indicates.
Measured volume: 55.75 ft³
